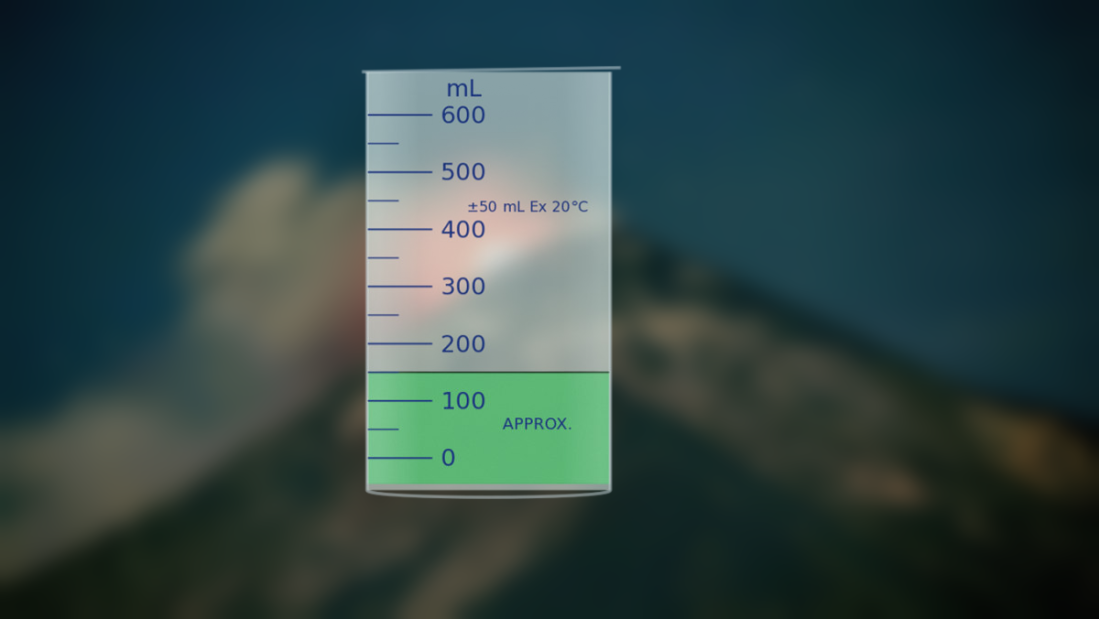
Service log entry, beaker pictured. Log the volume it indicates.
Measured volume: 150 mL
